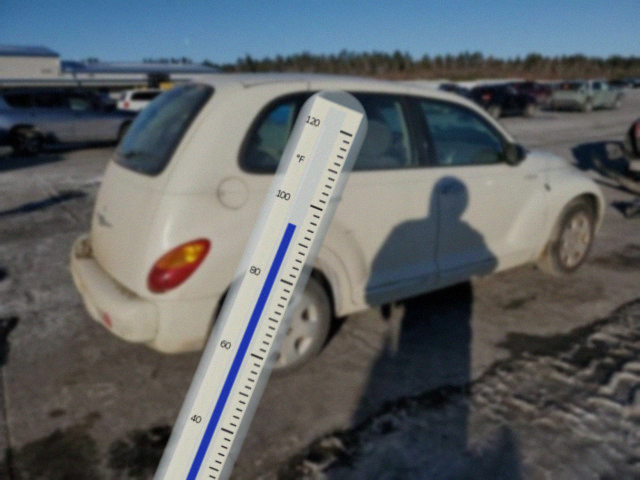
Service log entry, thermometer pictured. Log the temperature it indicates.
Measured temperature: 94 °F
